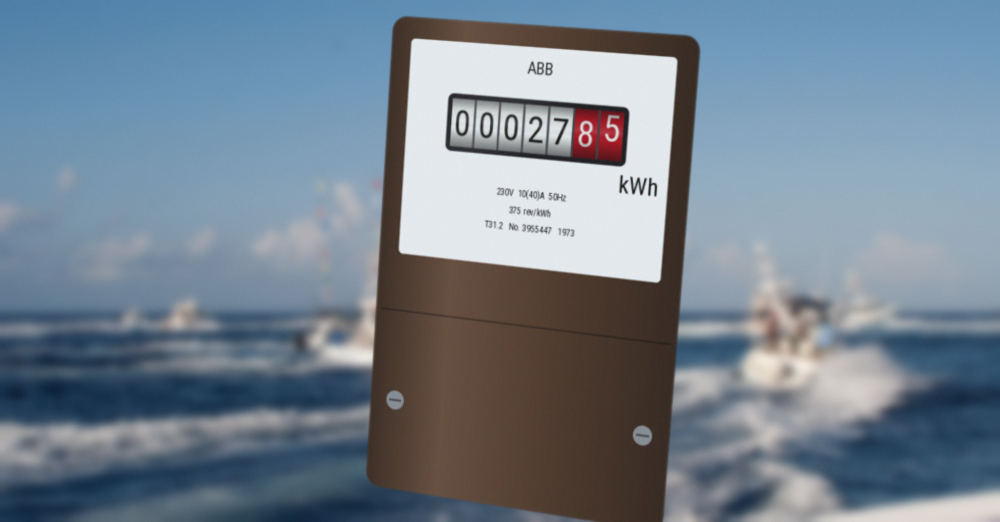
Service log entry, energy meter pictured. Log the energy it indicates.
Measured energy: 27.85 kWh
